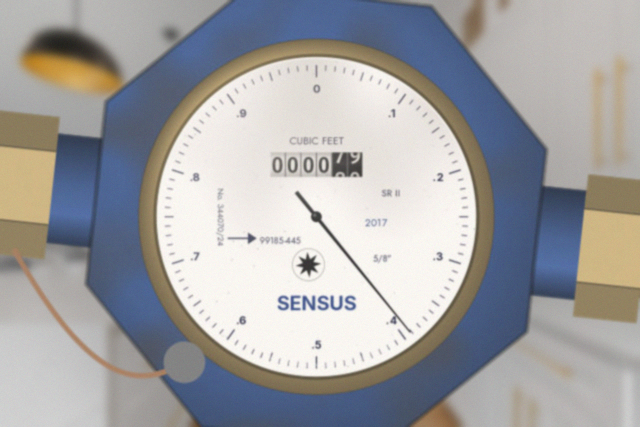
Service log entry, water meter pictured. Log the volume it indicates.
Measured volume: 79.39 ft³
